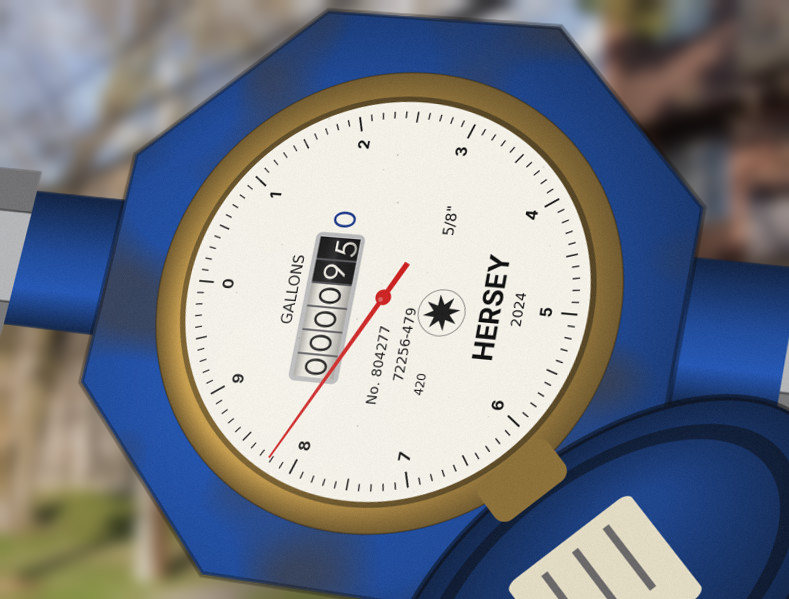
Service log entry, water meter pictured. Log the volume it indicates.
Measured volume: 948.2 gal
